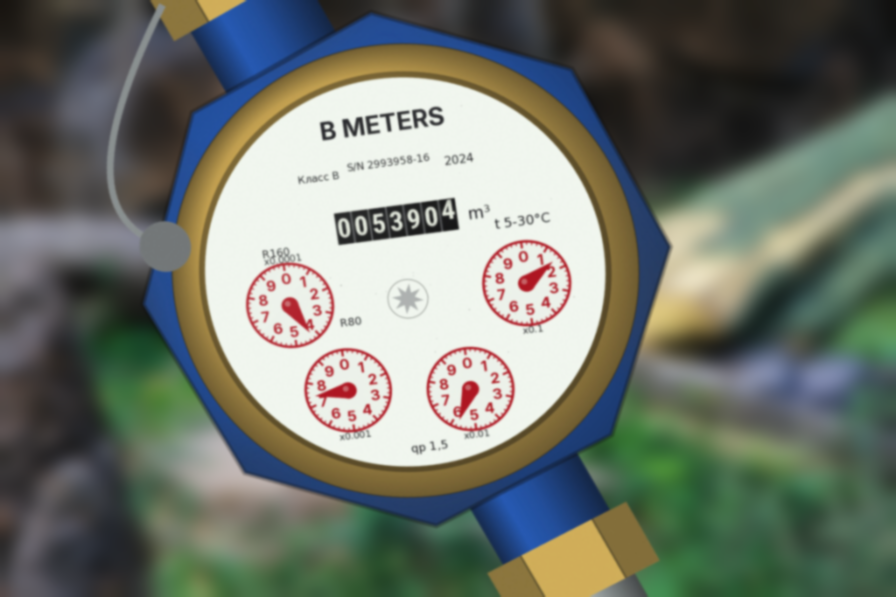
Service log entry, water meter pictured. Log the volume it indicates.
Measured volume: 53904.1574 m³
